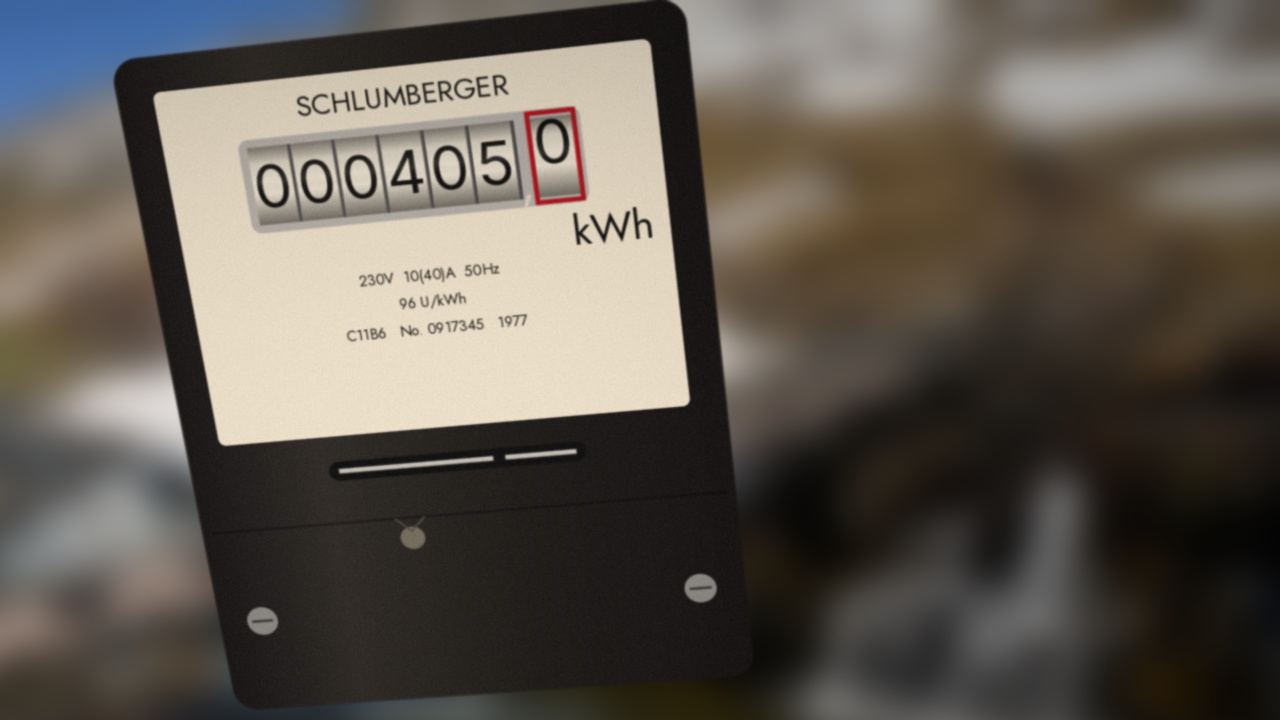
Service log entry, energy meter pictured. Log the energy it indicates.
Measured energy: 405.0 kWh
